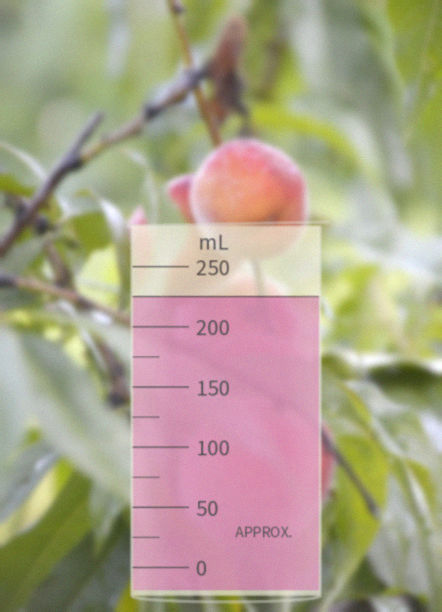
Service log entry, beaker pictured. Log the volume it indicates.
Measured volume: 225 mL
